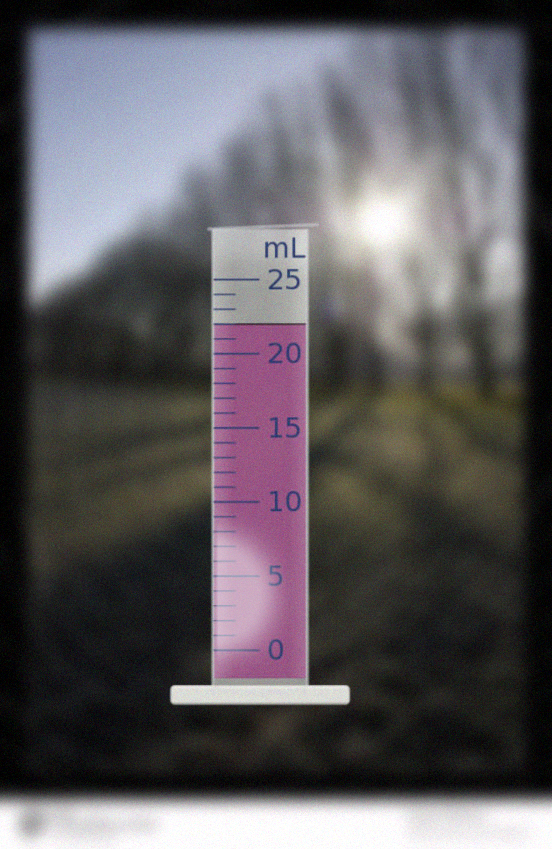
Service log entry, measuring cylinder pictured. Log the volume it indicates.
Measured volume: 22 mL
